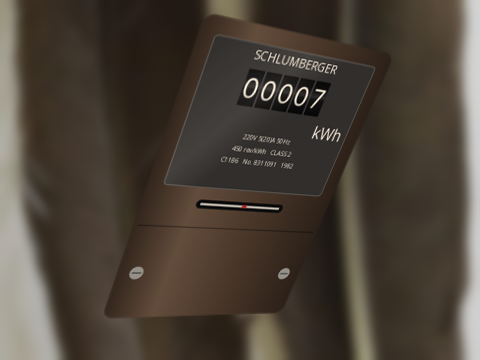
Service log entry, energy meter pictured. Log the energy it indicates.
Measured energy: 7 kWh
